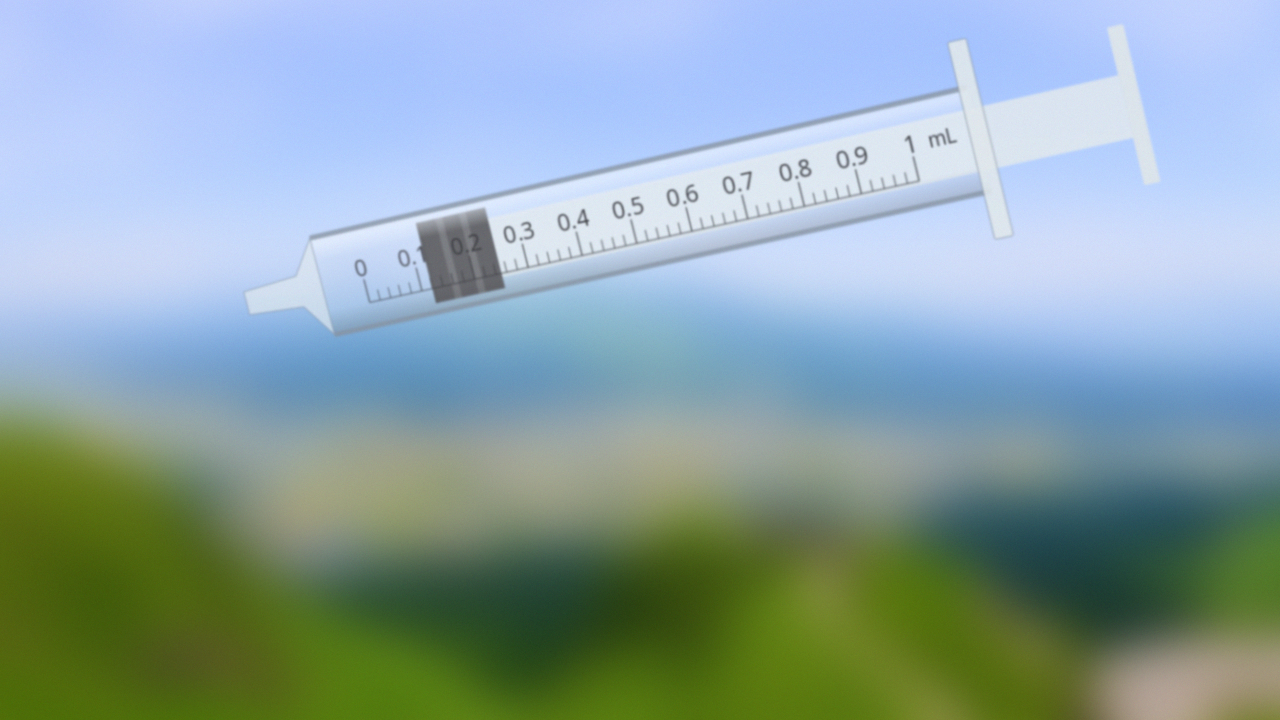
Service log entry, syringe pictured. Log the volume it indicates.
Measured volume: 0.12 mL
